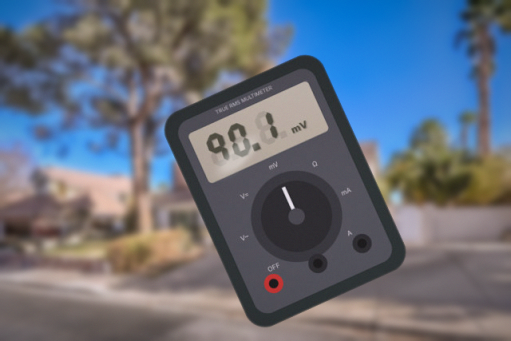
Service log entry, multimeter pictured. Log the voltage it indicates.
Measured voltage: 90.1 mV
